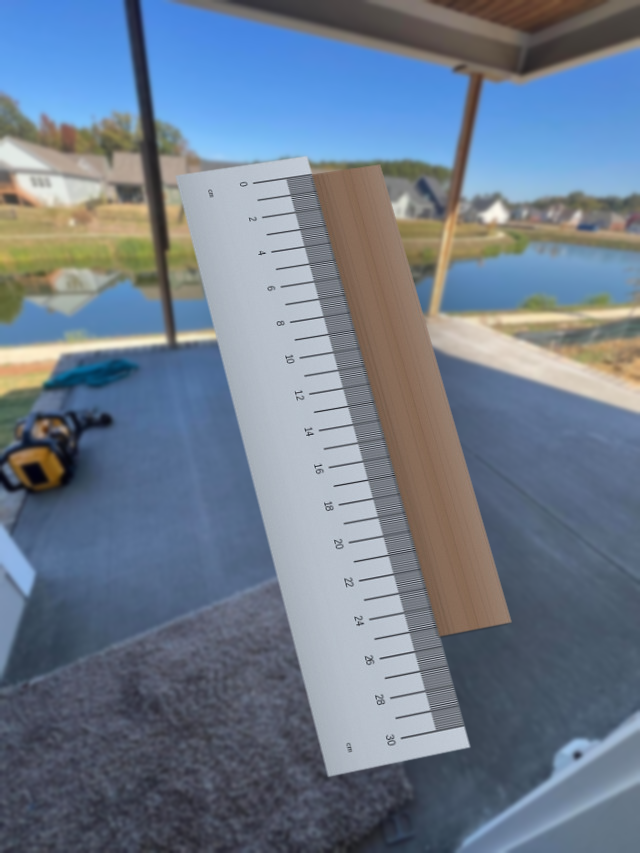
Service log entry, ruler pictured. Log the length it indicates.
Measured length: 25.5 cm
